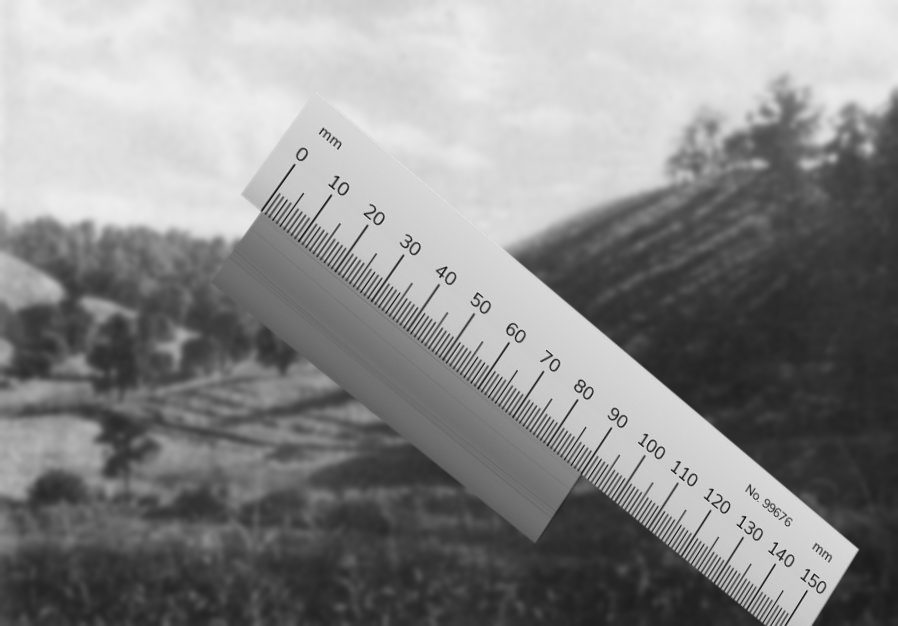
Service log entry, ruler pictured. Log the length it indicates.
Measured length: 90 mm
